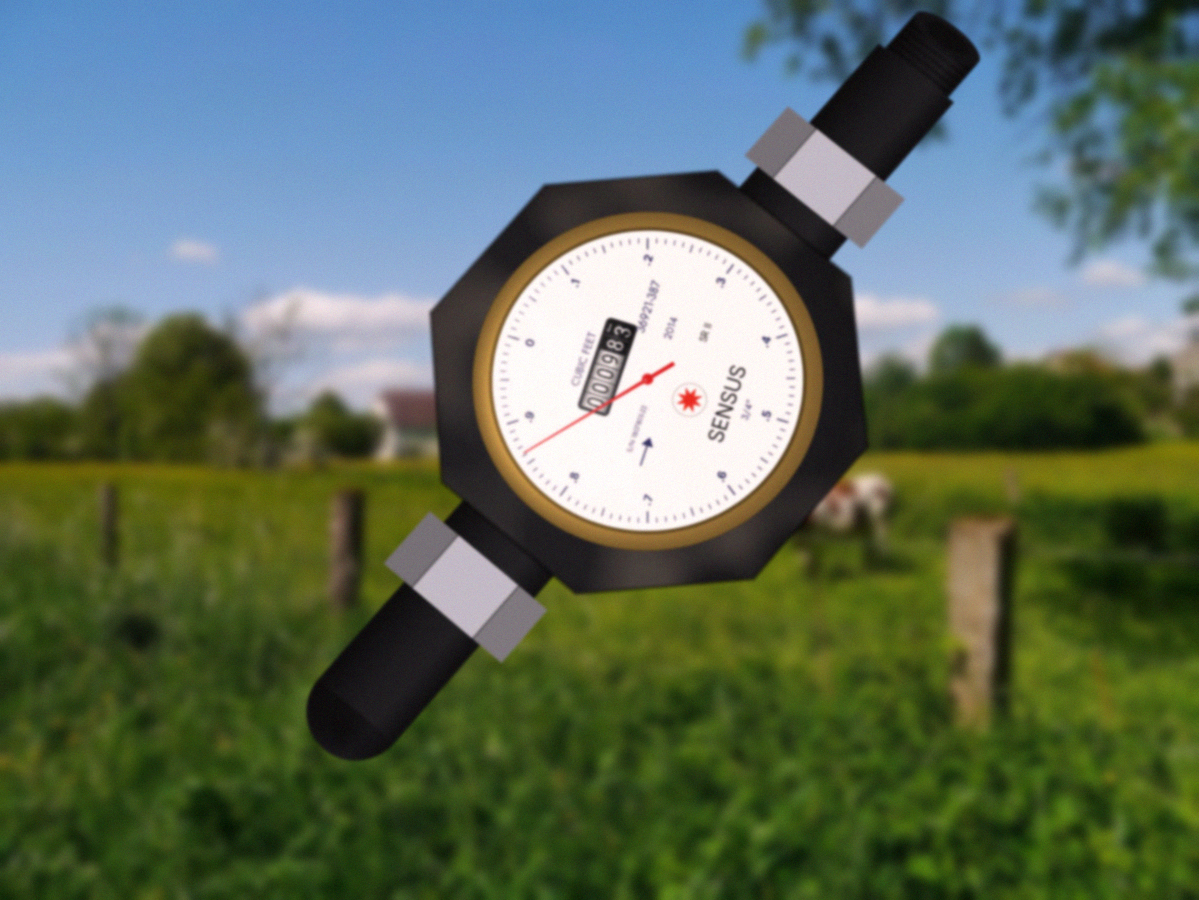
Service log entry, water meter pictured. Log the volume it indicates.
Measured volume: 982.86 ft³
